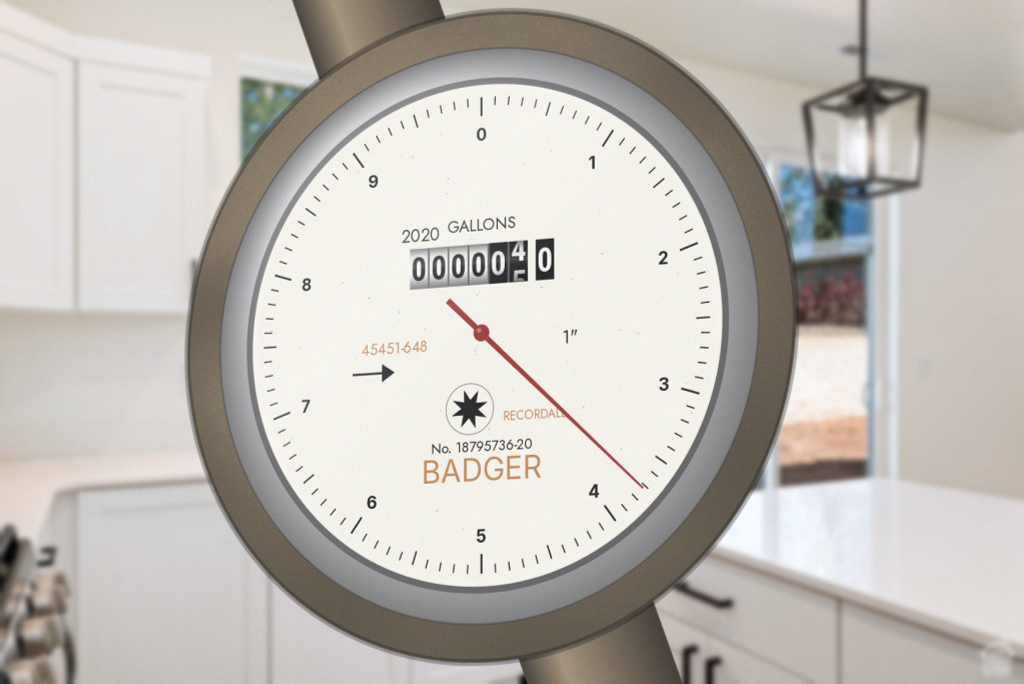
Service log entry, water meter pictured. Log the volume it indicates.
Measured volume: 43.7 gal
